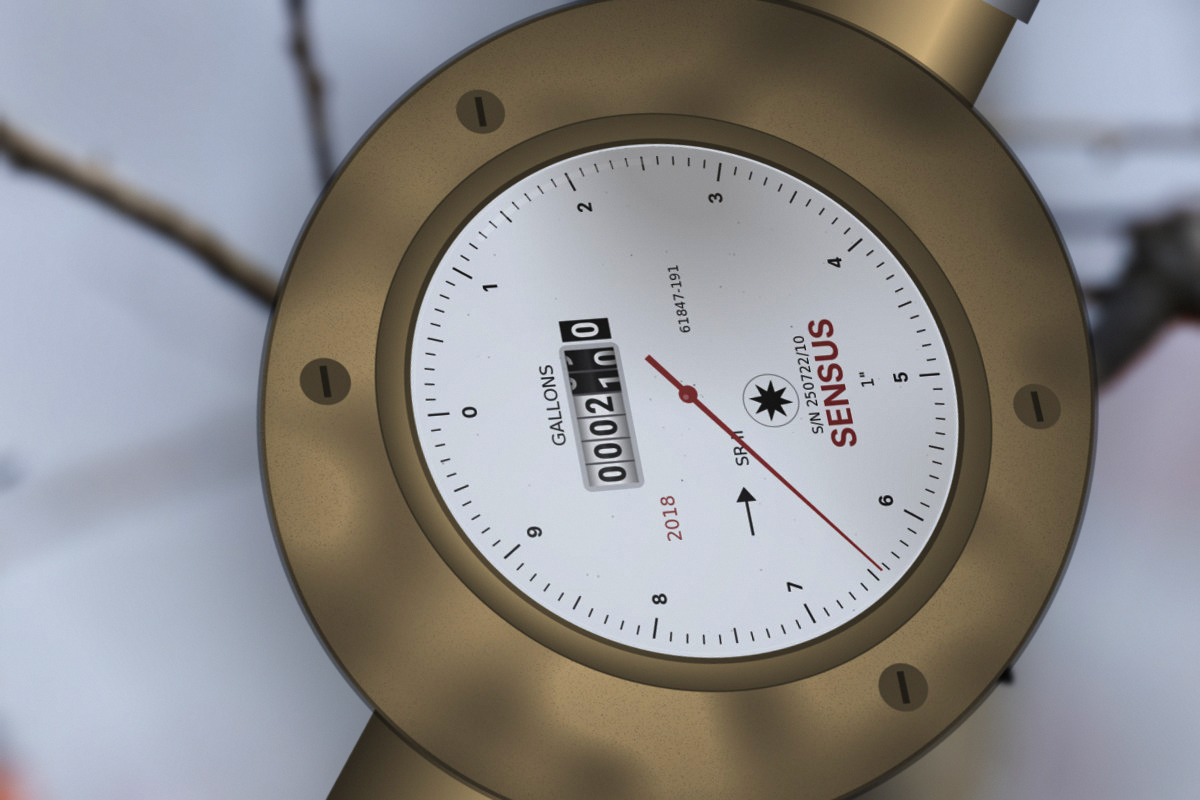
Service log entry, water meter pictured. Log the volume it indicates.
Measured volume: 2096.4 gal
